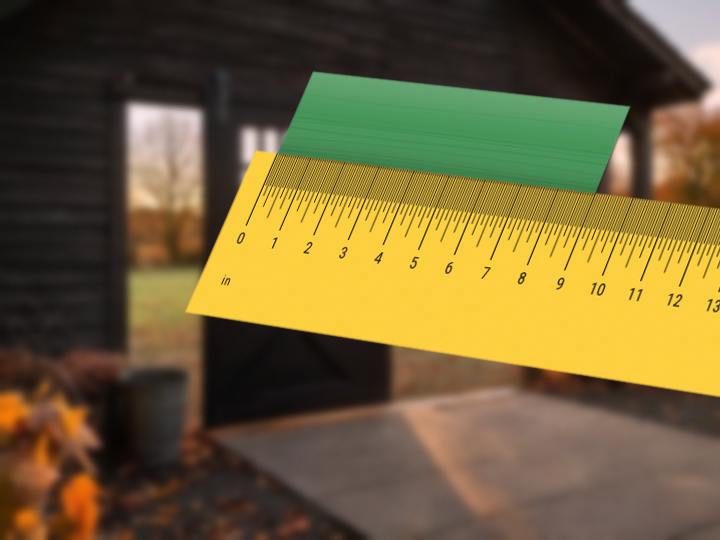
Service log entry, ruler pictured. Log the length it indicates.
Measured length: 9 in
